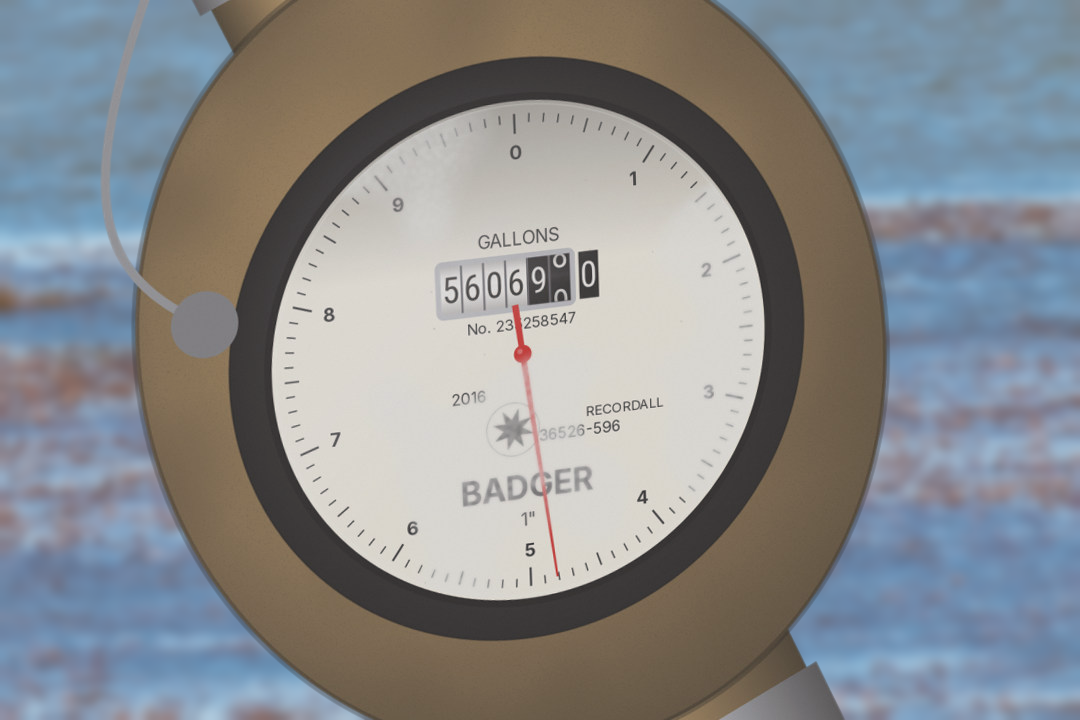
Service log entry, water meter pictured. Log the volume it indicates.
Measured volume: 5606984.8 gal
